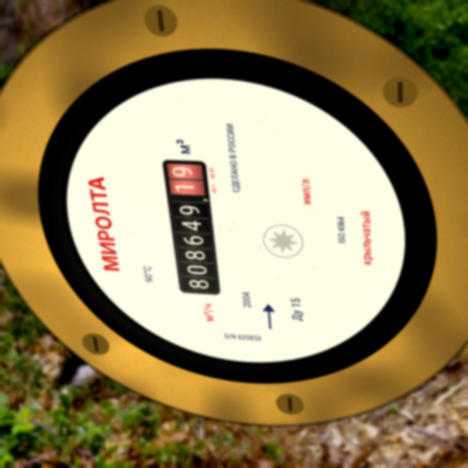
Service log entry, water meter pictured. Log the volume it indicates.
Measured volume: 808649.19 m³
